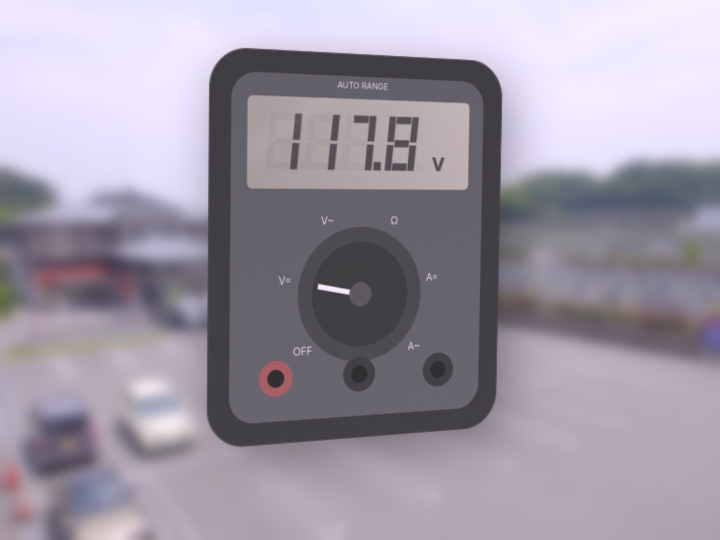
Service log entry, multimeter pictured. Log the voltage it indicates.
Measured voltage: 117.8 V
